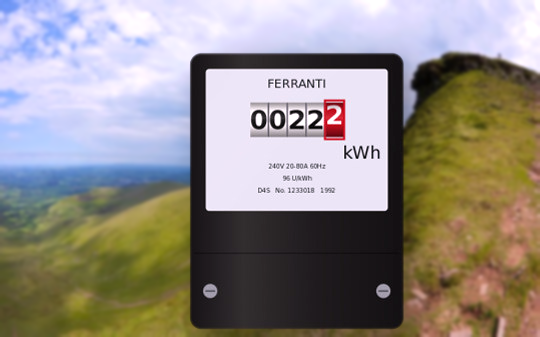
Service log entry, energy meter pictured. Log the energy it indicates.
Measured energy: 22.2 kWh
